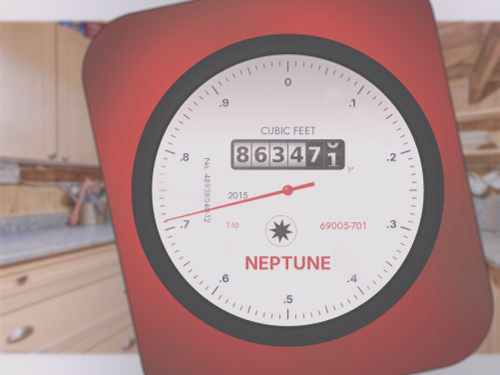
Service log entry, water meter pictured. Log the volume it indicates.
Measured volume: 863470.71 ft³
